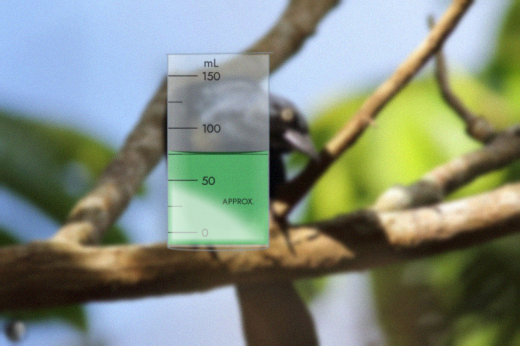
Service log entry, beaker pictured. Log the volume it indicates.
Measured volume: 75 mL
